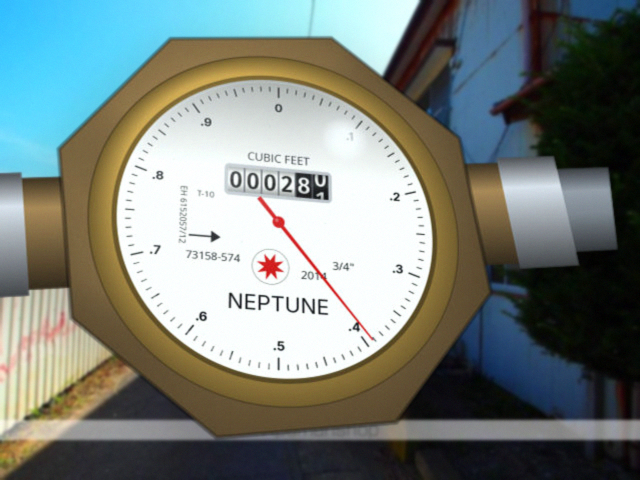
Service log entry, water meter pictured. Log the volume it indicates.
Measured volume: 280.39 ft³
